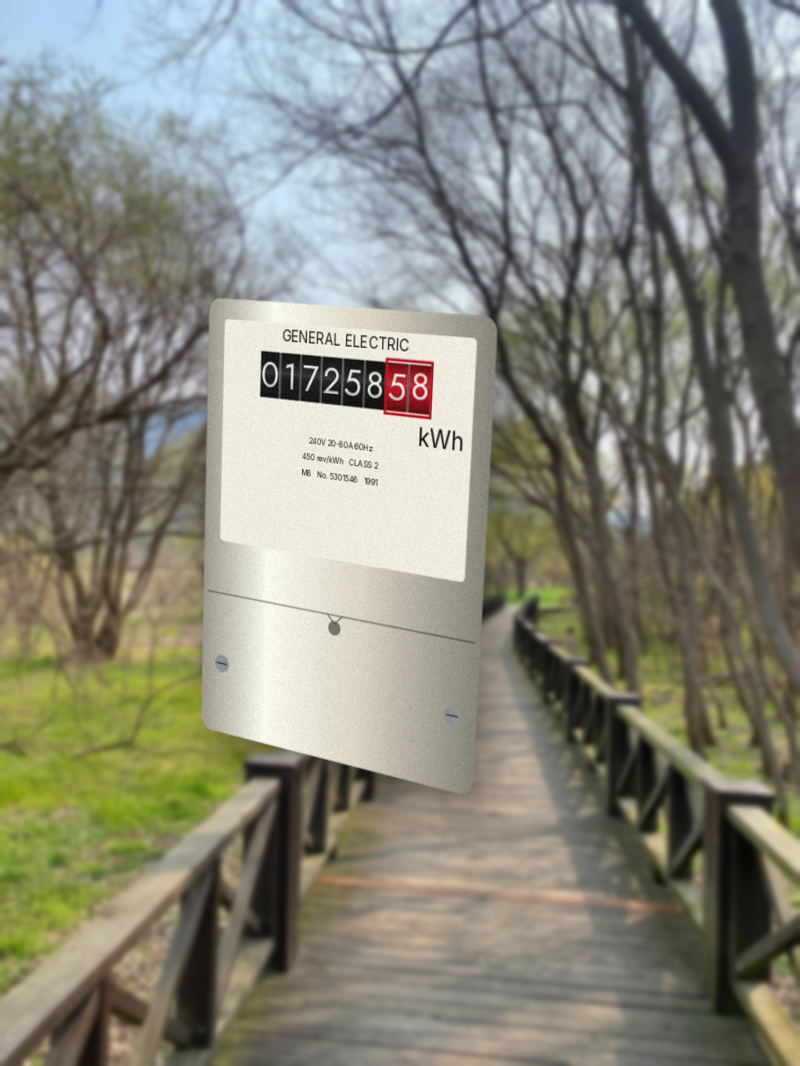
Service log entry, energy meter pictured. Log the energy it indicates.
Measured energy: 17258.58 kWh
